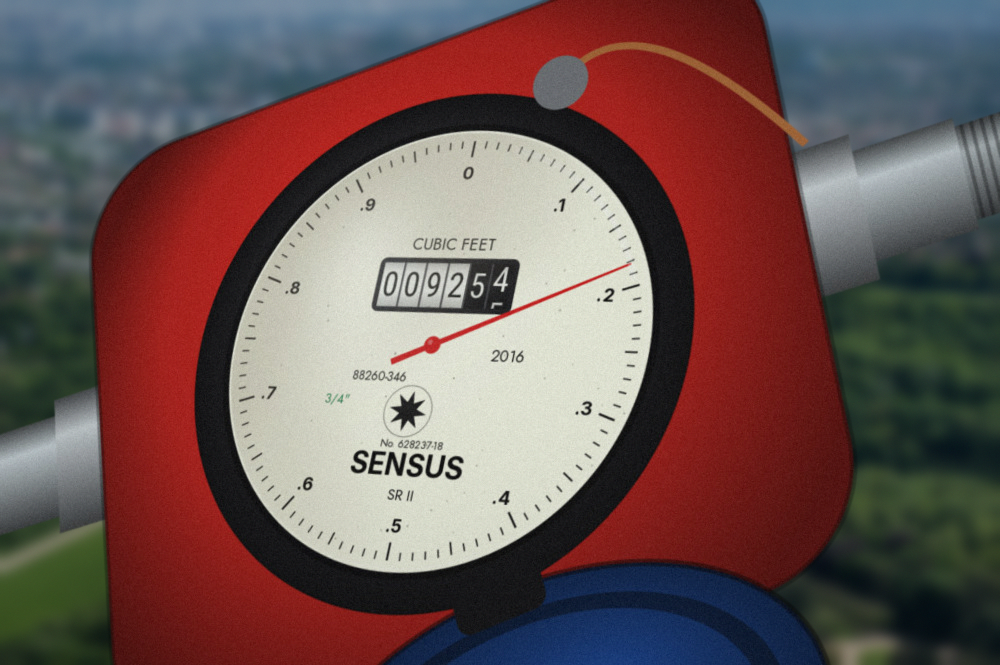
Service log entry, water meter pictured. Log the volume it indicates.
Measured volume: 9254.18 ft³
